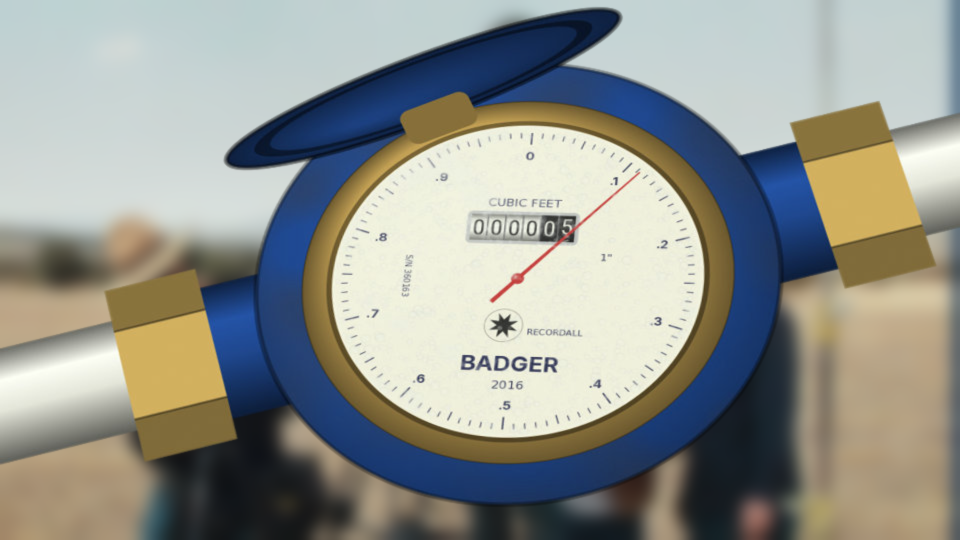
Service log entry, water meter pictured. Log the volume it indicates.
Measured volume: 5.11 ft³
